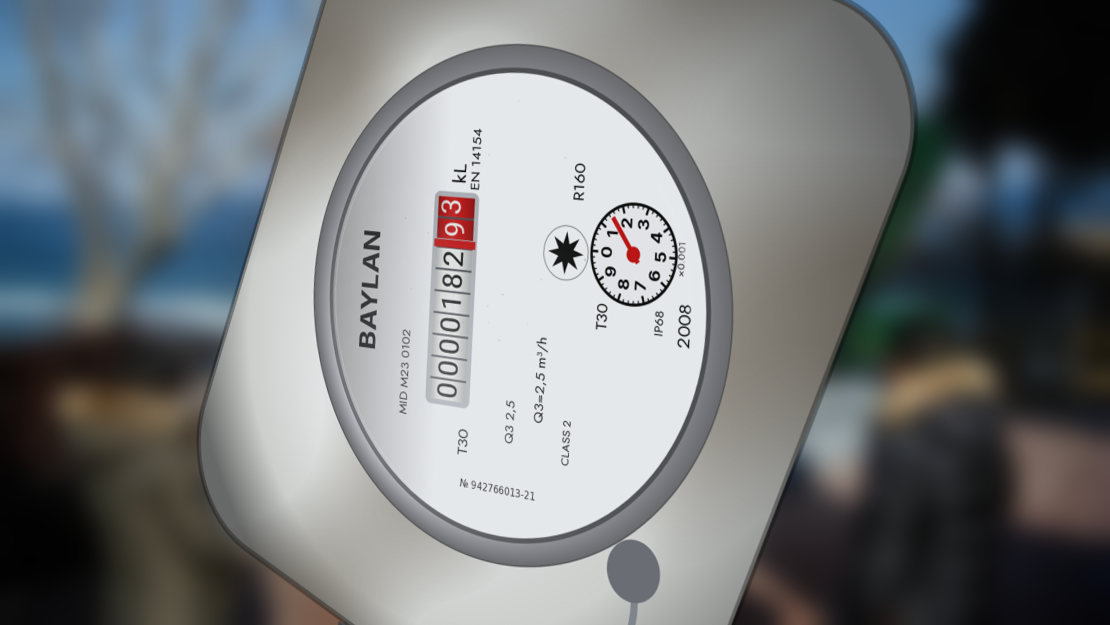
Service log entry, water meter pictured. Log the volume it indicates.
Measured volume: 182.931 kL
